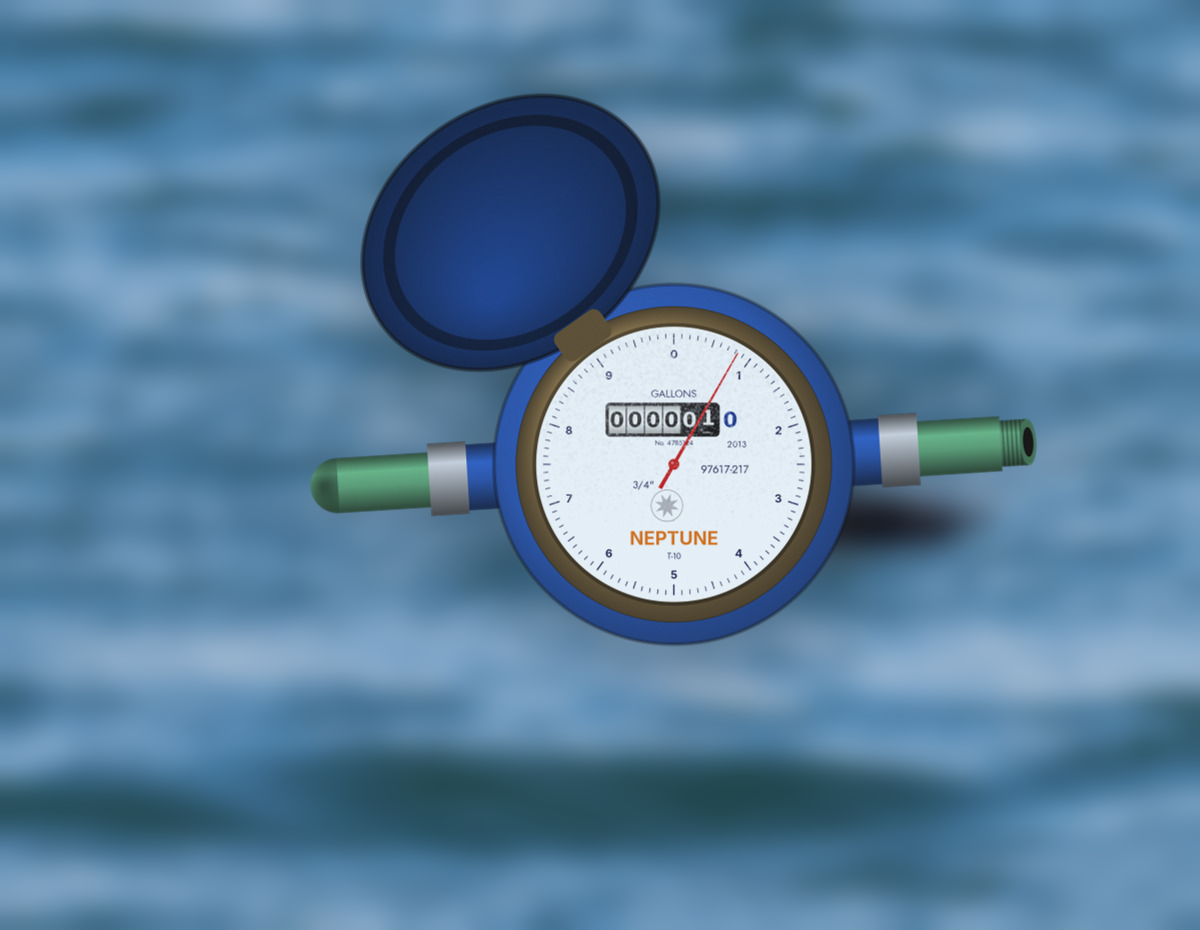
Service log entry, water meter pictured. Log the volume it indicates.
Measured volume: 10.8 gal
